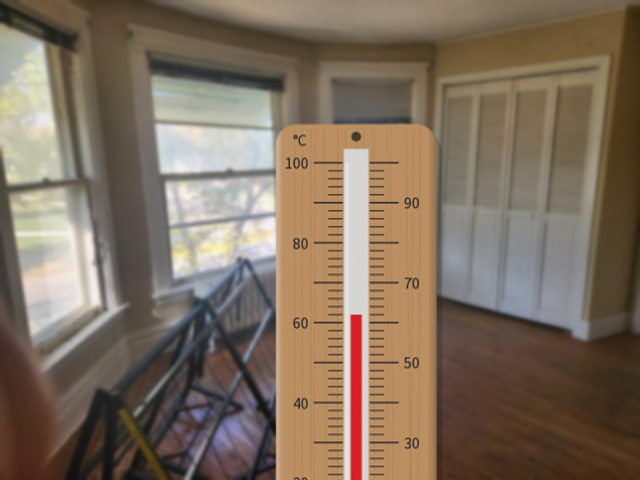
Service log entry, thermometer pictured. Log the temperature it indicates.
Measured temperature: 62 °C
